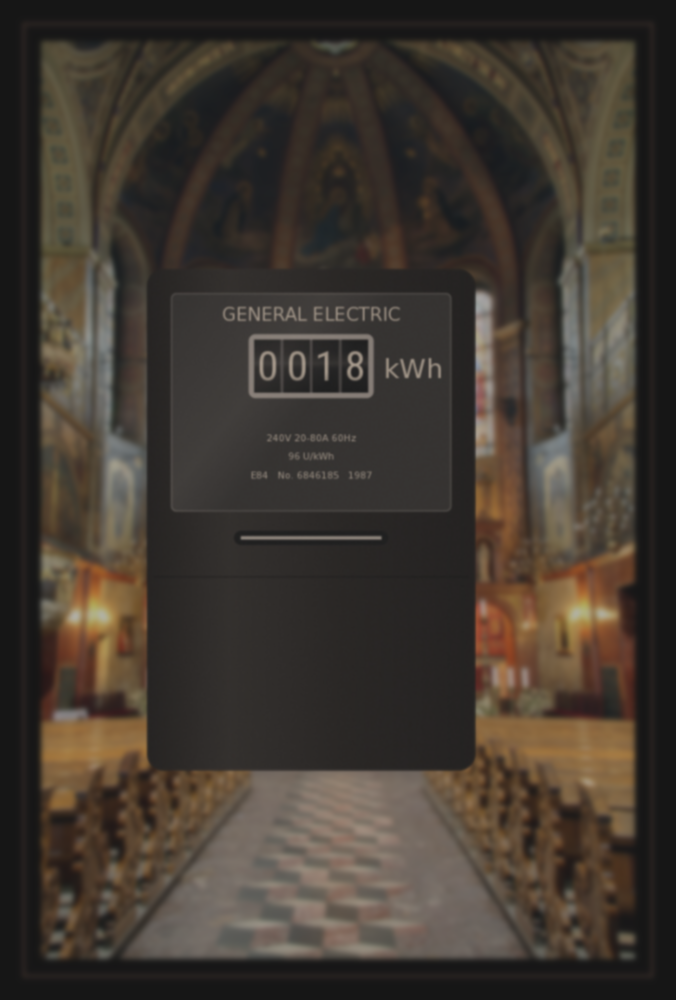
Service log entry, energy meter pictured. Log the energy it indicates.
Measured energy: 18 kWh
